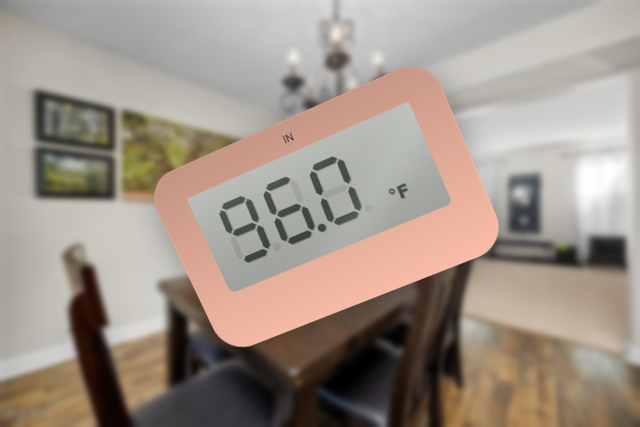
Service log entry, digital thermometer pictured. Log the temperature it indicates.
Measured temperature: 96.0 °F
